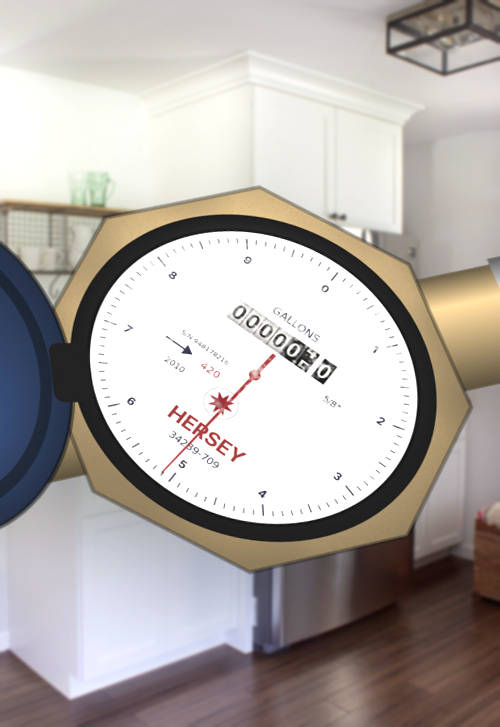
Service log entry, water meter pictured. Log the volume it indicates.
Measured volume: 45.1 gal
